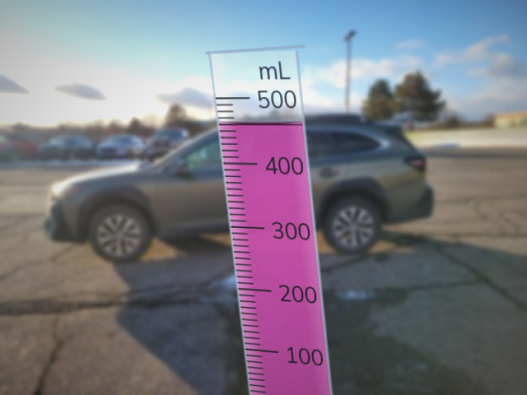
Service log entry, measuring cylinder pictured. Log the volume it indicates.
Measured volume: 460 mL
